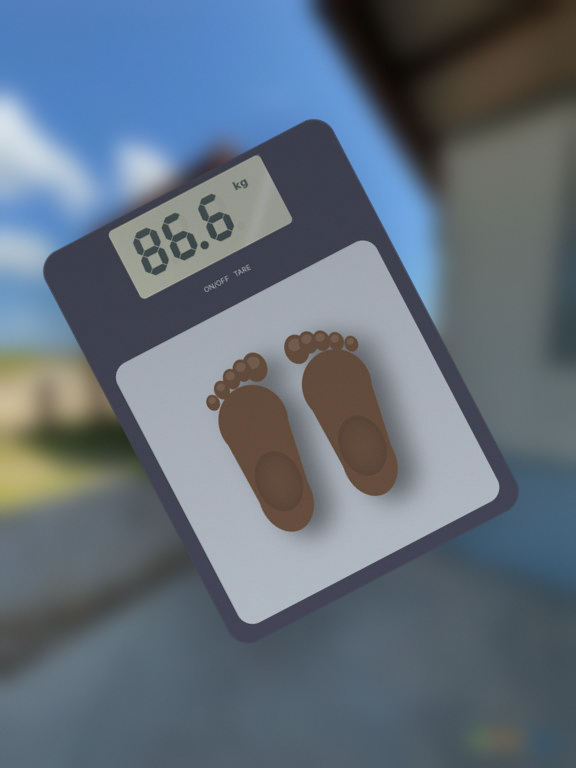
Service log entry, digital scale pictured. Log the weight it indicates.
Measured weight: 86.6 kg
